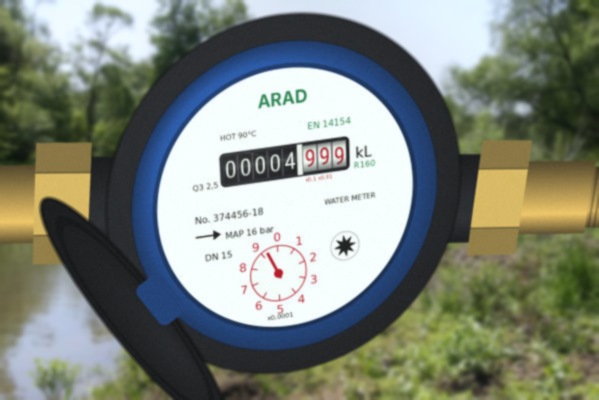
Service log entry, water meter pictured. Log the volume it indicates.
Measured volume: 4.9989 kL
